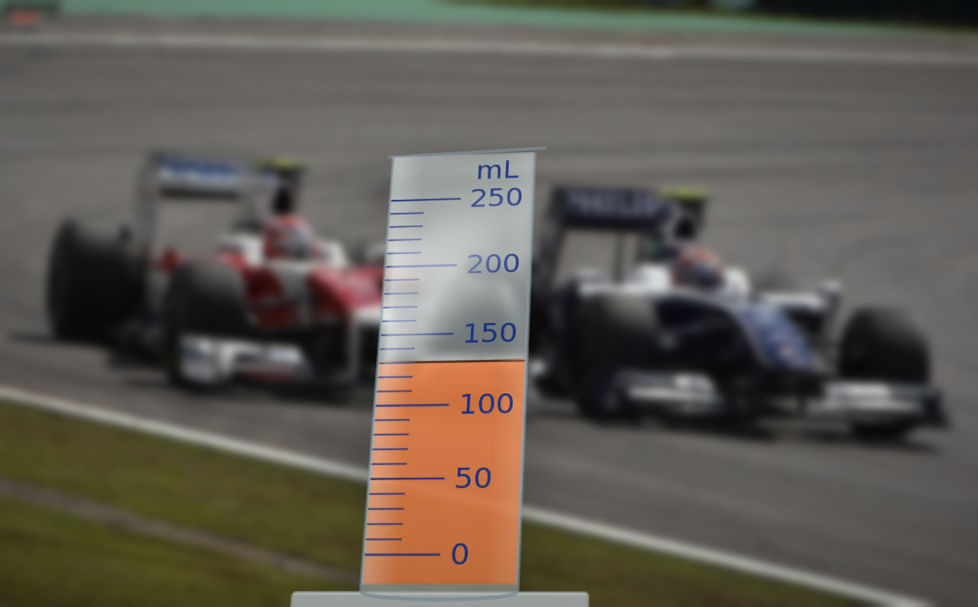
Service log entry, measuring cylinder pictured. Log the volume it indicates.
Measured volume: 130 mL
